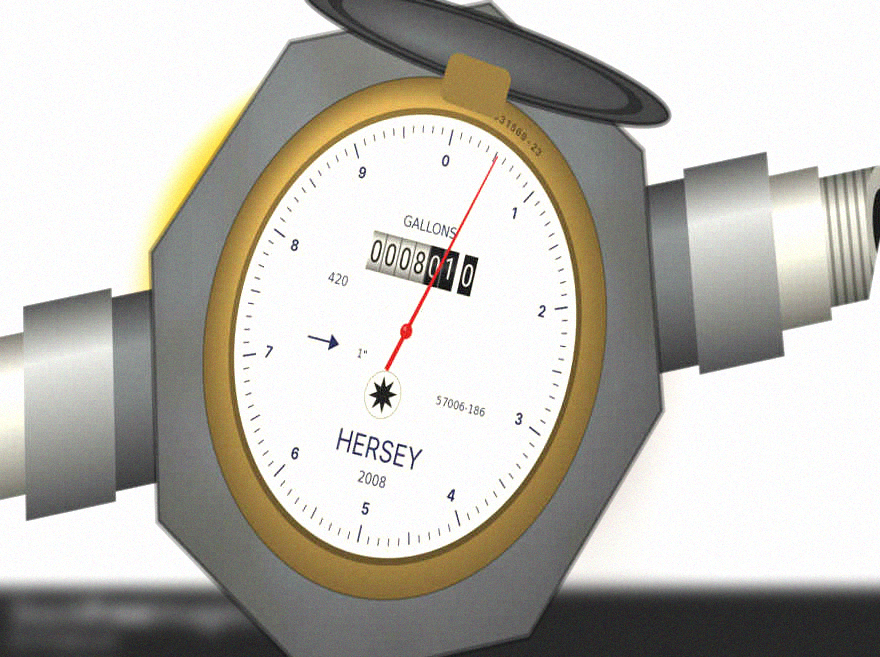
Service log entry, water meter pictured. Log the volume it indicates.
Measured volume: 8010.5 gal
